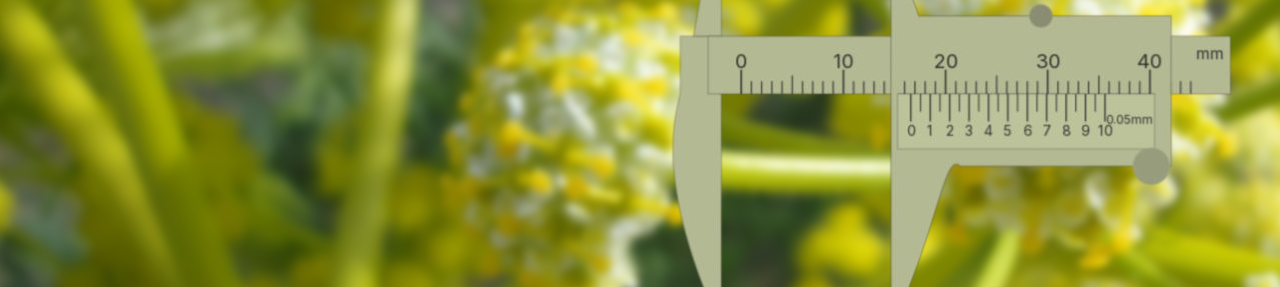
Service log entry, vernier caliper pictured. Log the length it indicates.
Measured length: 16.6 mm
